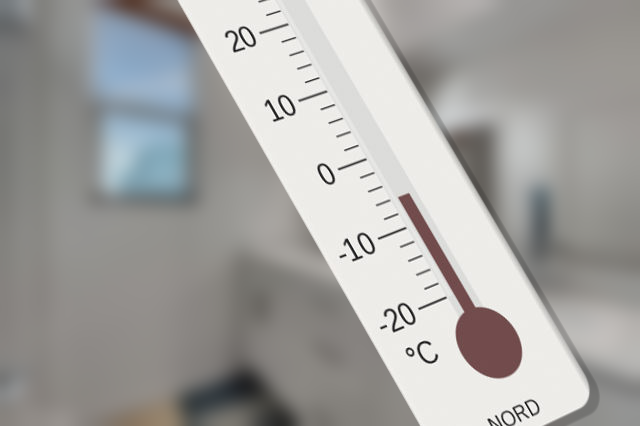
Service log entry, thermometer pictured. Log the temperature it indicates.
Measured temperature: -6 °C
